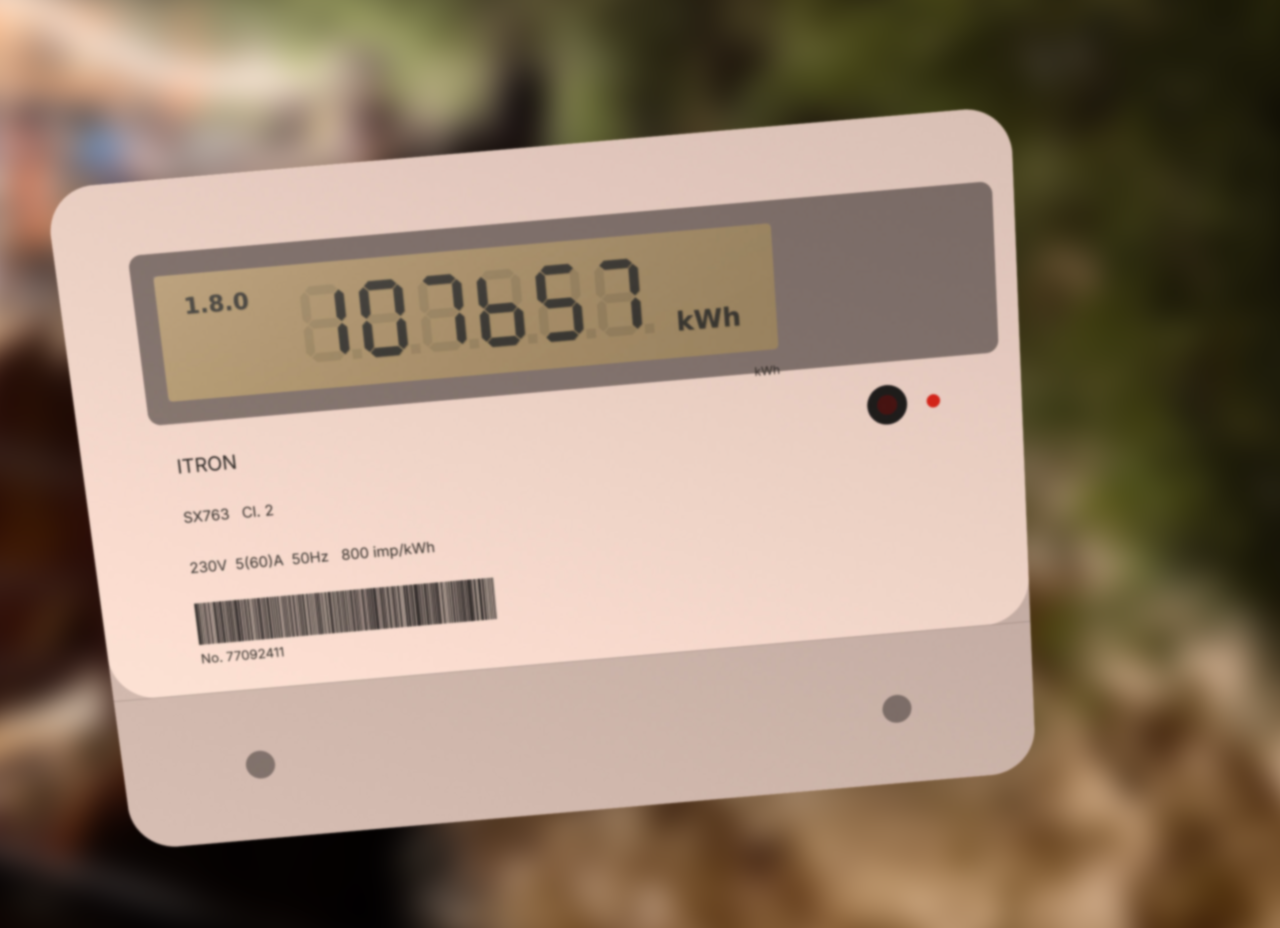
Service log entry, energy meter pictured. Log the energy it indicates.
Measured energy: 107657 kWh
